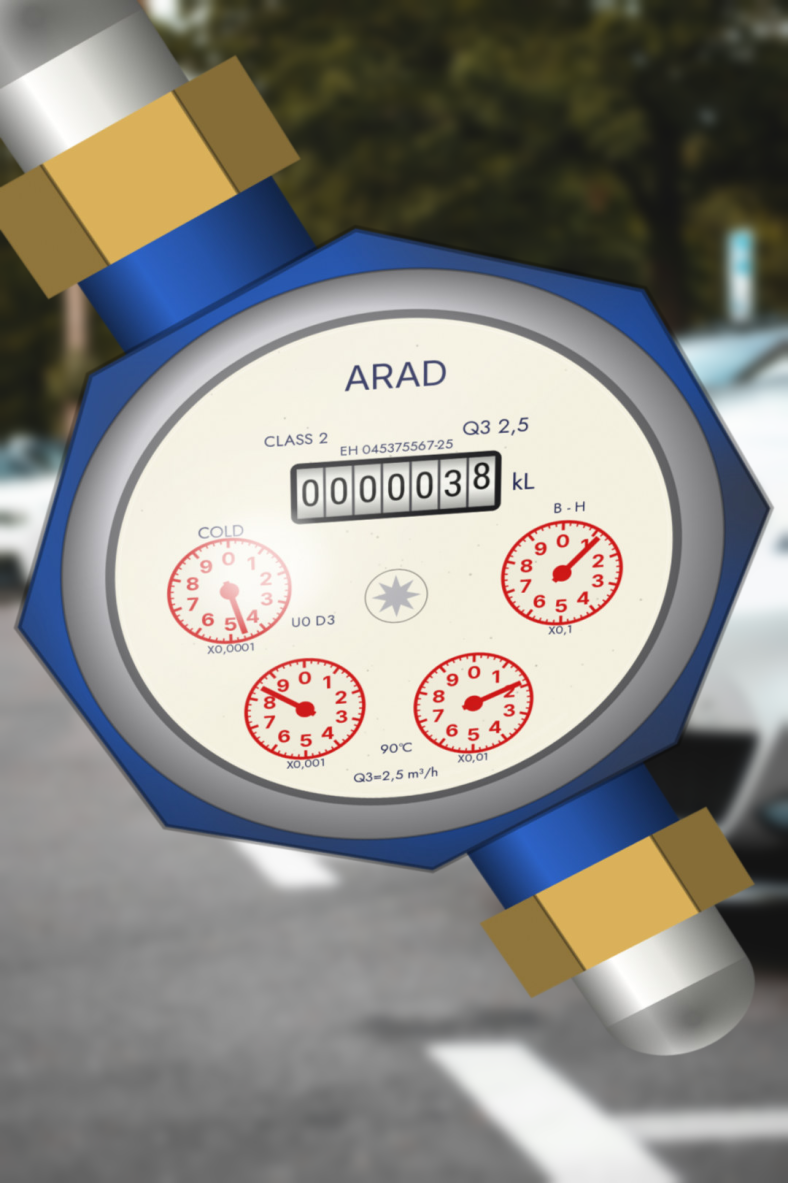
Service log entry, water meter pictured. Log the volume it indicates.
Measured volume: 38.1184 kL
